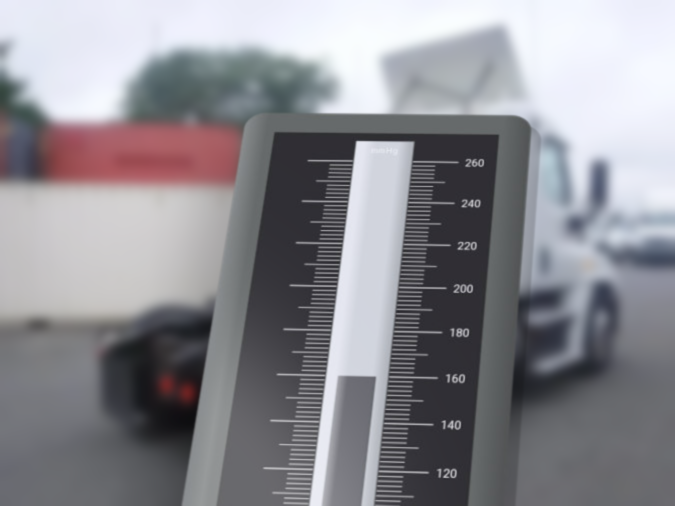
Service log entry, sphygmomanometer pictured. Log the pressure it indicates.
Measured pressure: 160 mmHg
